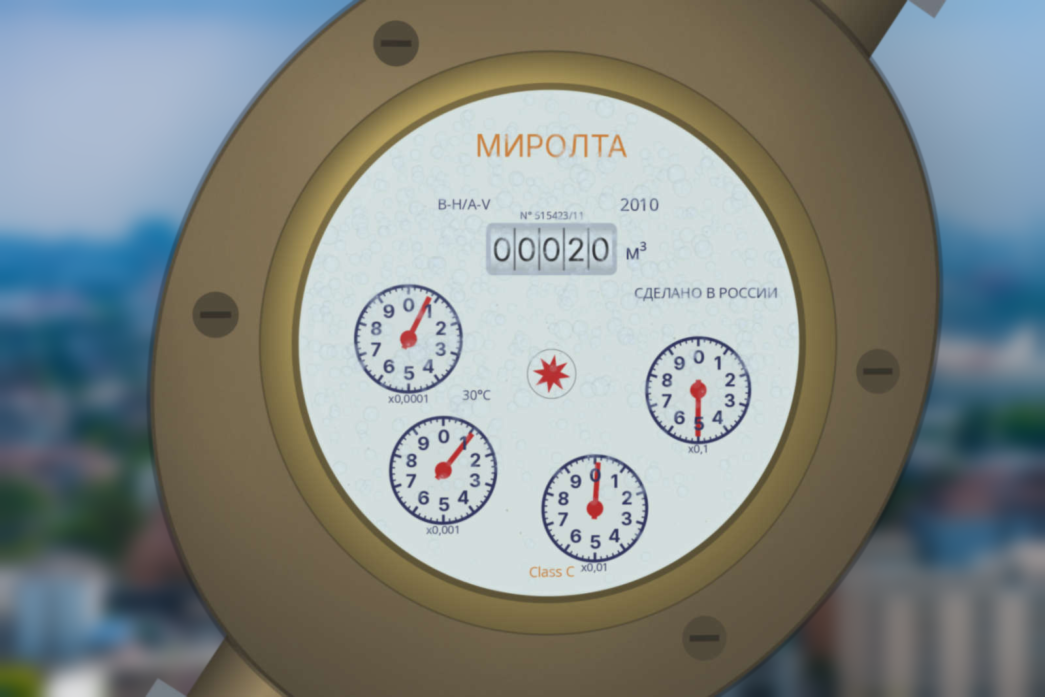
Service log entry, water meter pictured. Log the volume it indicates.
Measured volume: 20.5010 m³
